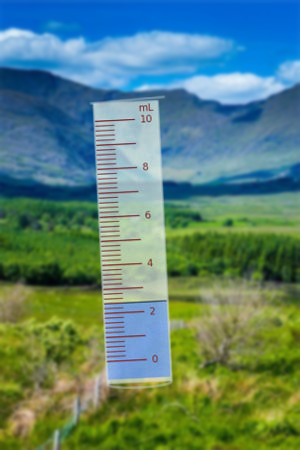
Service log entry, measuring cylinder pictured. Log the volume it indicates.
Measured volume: 2.4 mL
